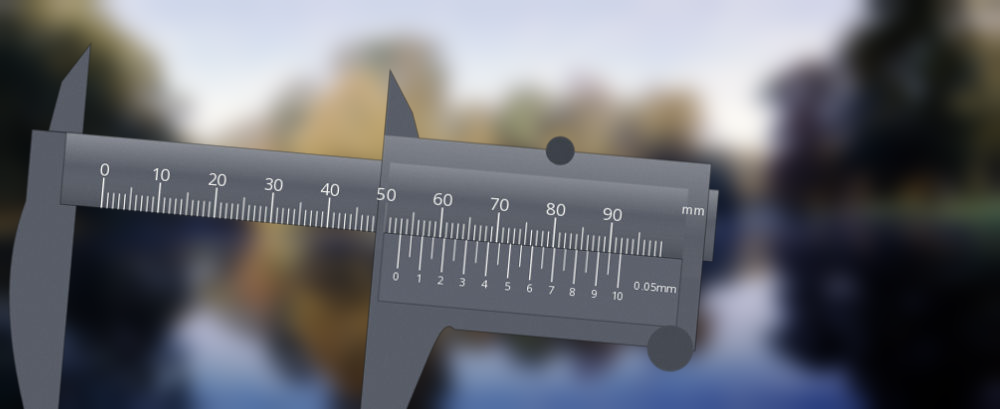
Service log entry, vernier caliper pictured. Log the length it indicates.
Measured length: 53.0 mm
